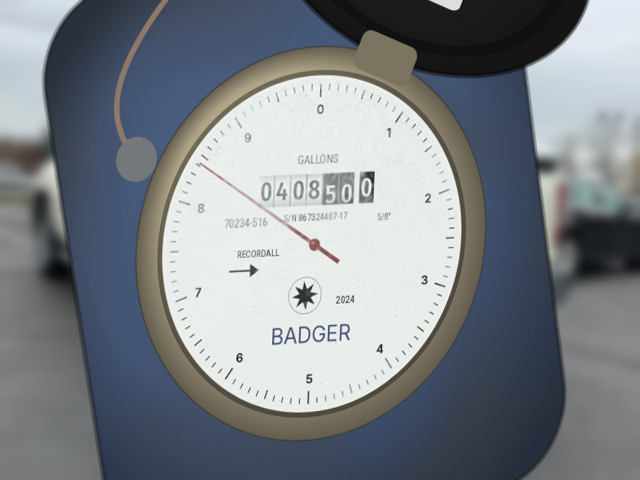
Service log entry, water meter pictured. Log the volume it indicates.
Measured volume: 408498.4 gal
